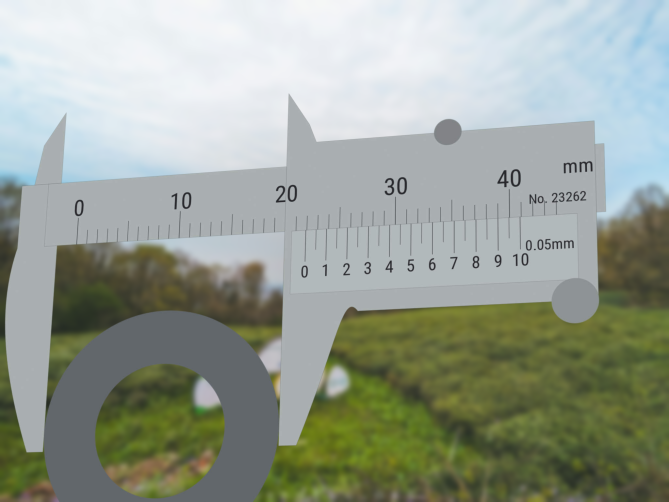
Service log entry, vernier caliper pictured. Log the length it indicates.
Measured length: 21.9 mm
